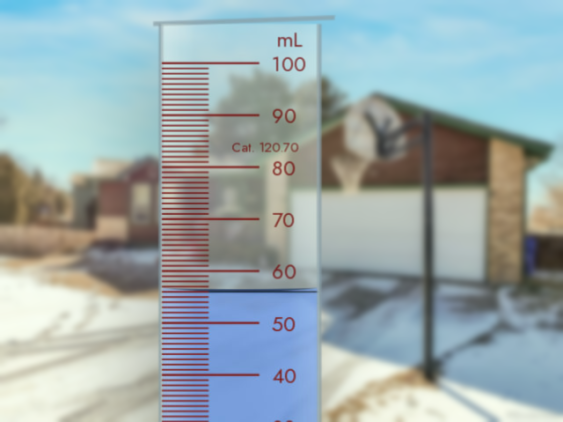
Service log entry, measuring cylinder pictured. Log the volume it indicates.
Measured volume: 56 mL
